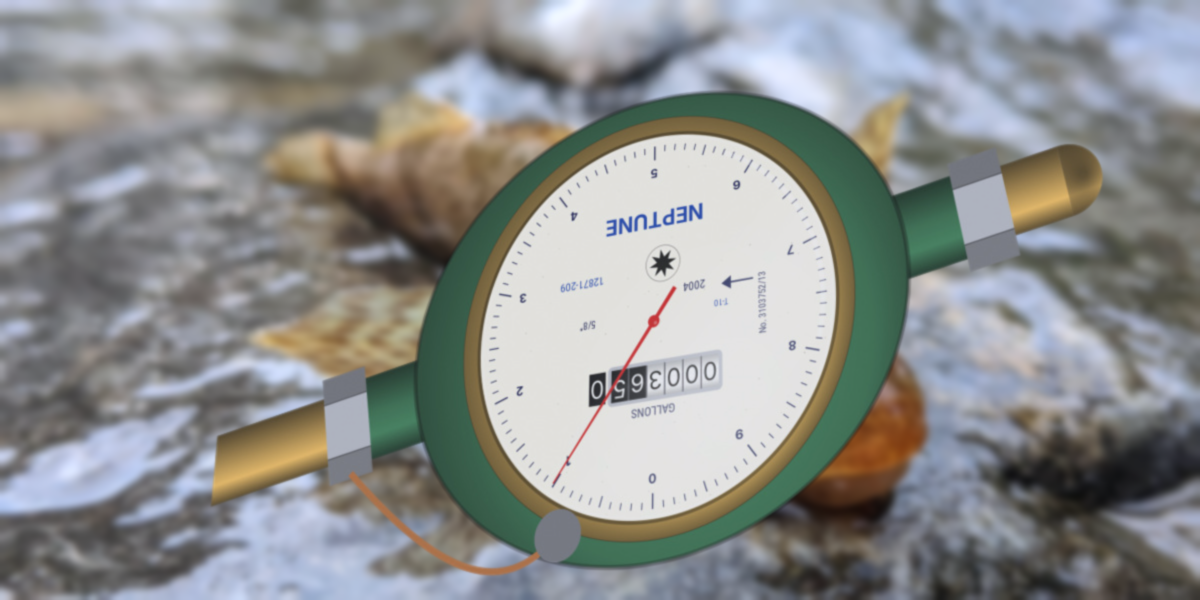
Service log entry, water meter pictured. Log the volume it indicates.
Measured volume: 3651.0 gal
